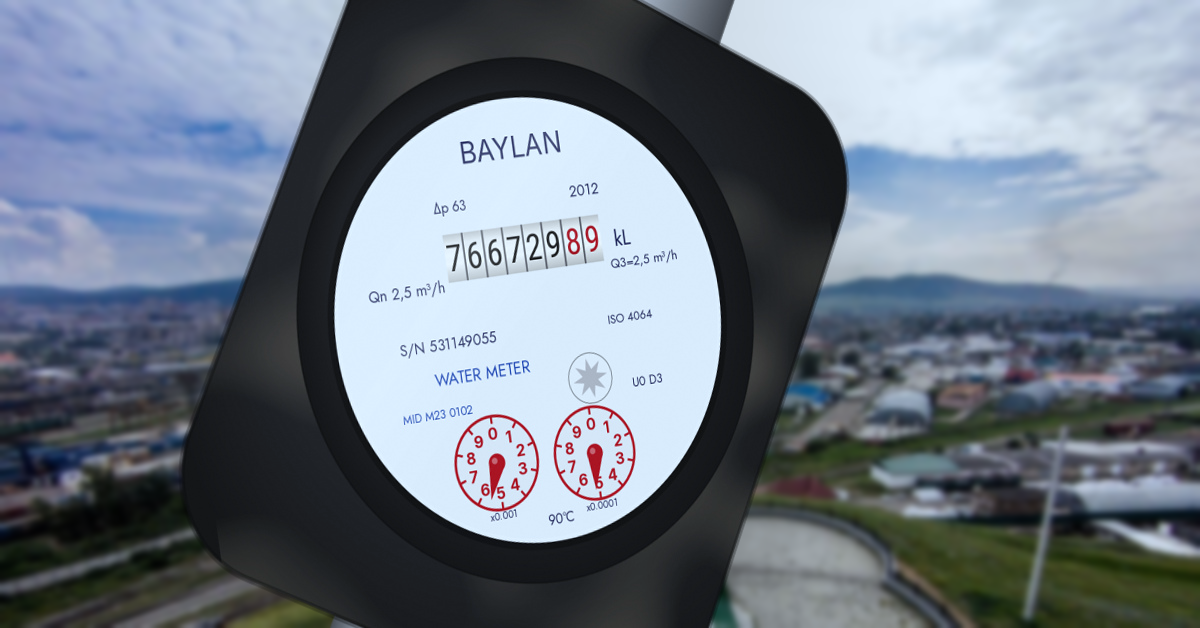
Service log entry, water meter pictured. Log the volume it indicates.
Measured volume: 766729.8955 kL
